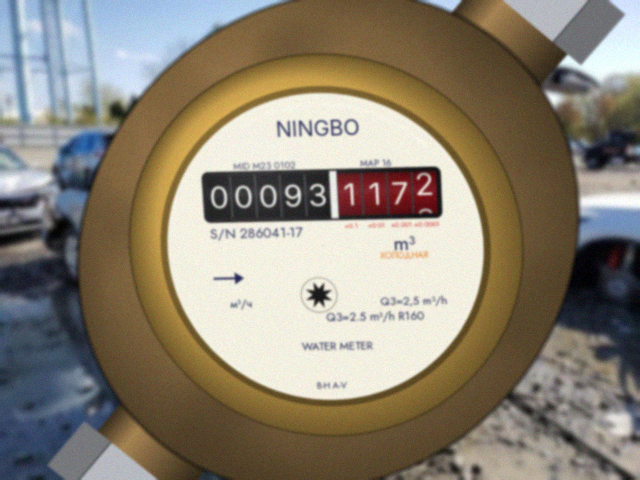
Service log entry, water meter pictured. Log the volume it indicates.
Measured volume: 93.1172 m³
